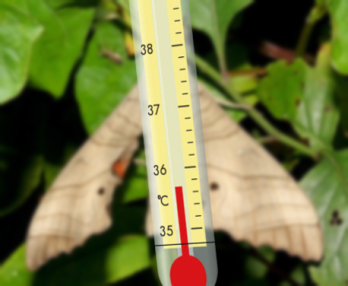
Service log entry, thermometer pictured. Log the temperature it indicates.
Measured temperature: 35.7 °C
